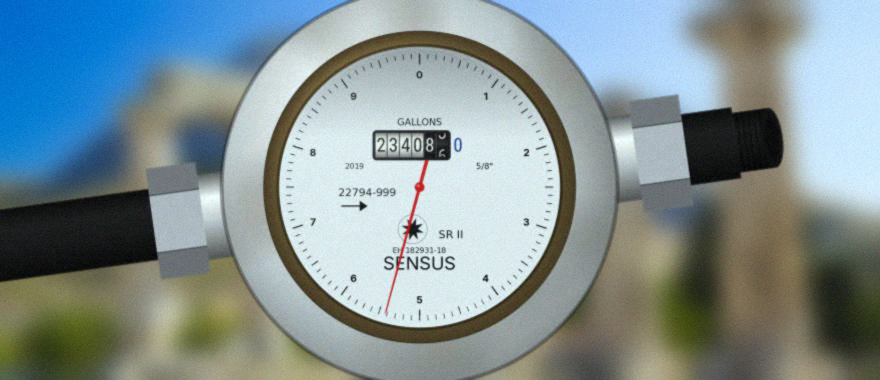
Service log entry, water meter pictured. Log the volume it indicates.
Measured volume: 2340855.4 gal
